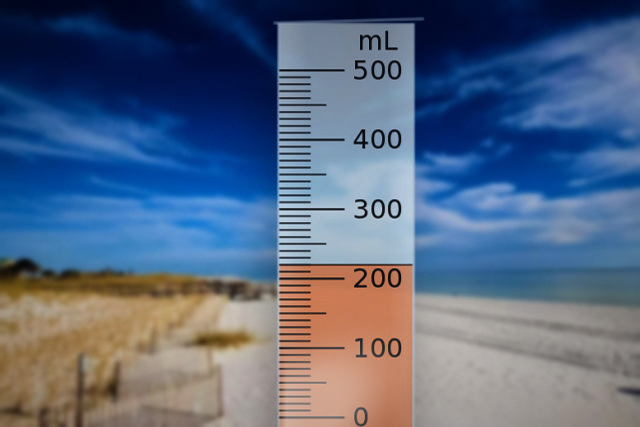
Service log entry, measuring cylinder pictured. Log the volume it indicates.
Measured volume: 220 mL
